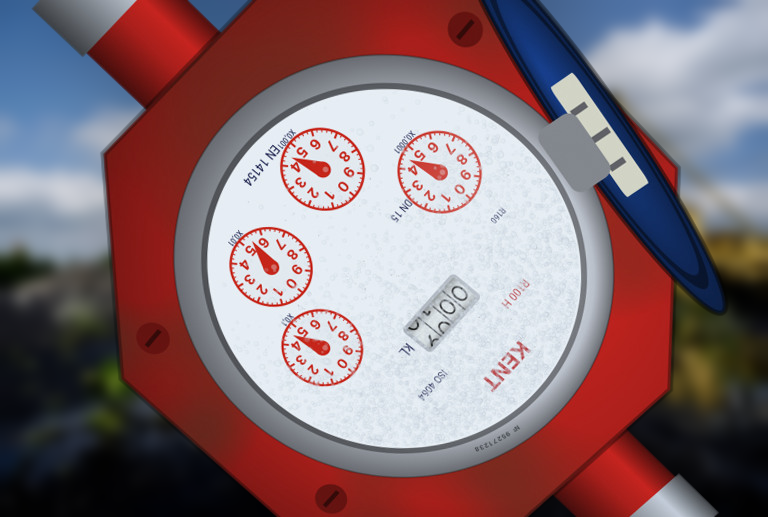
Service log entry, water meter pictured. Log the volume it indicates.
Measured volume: 9.4544 kL
